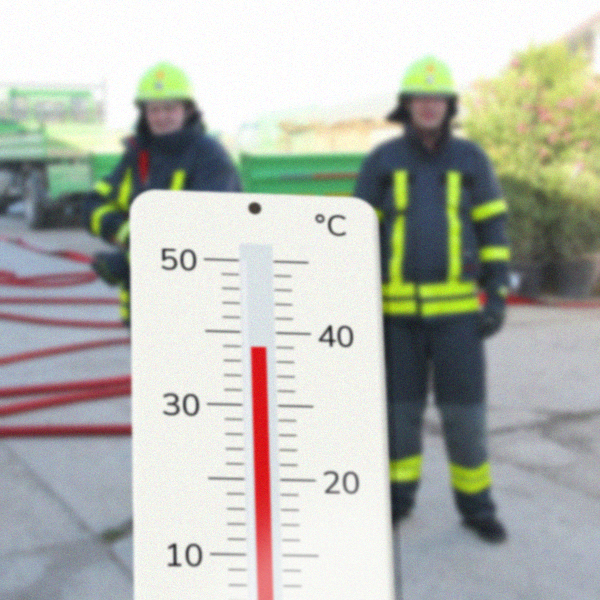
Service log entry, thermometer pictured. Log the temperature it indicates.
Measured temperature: 38 °C
